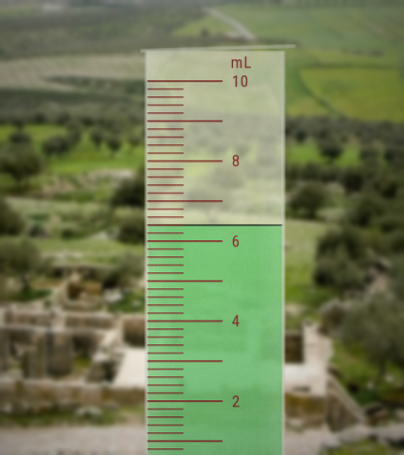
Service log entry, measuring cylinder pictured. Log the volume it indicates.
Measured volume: 6.4 mL
